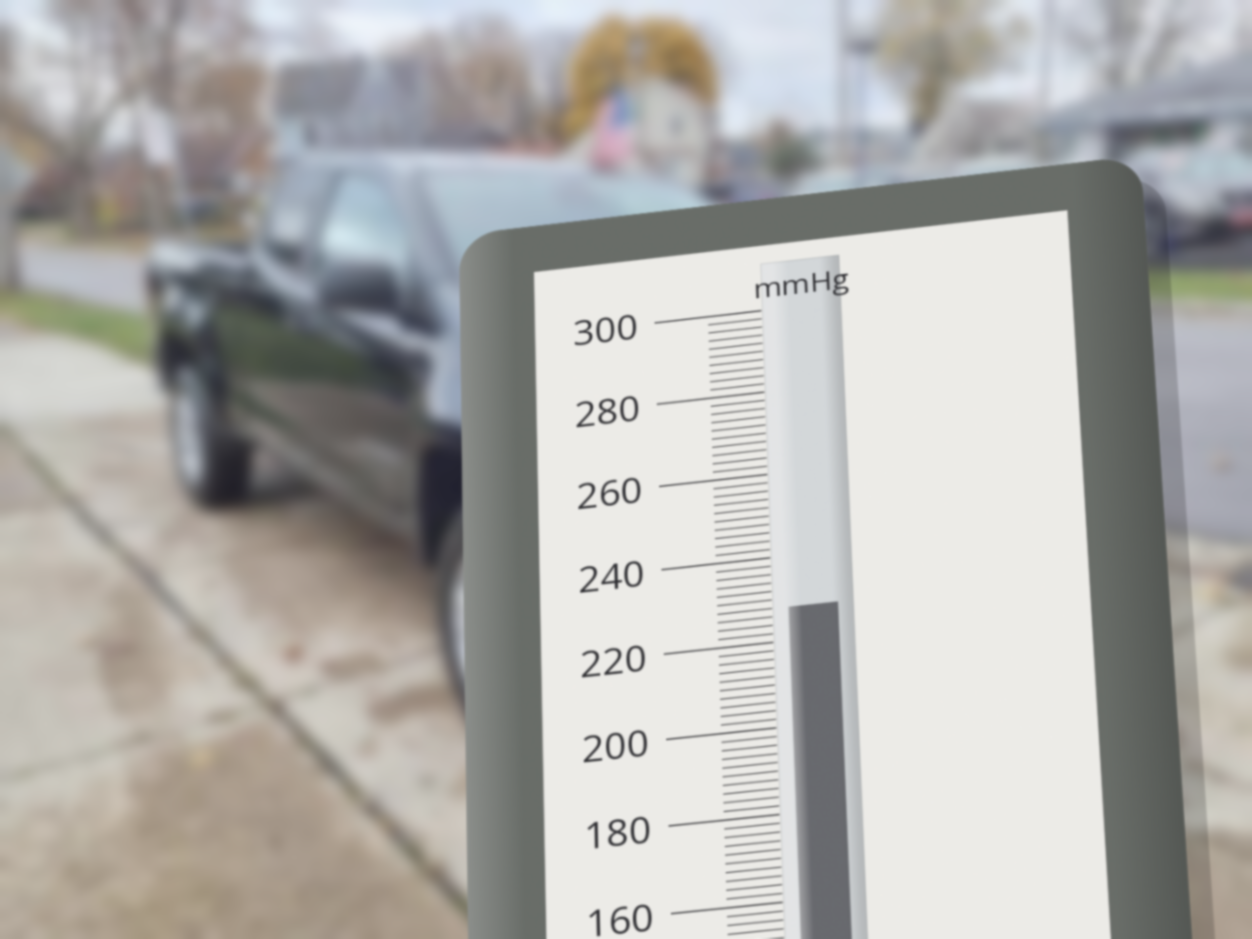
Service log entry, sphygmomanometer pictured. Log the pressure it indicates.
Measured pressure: 228 mmHg
